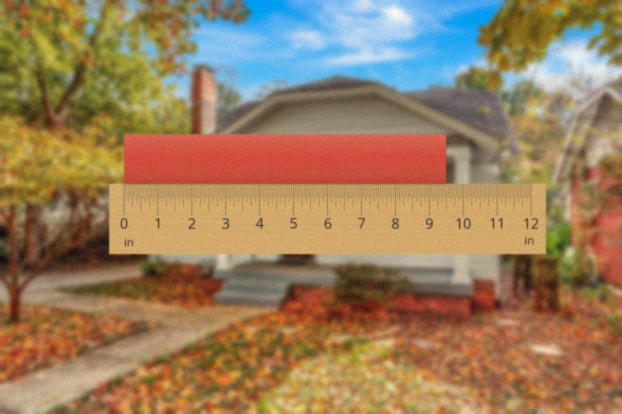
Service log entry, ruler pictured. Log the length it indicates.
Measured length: 9.5 in
